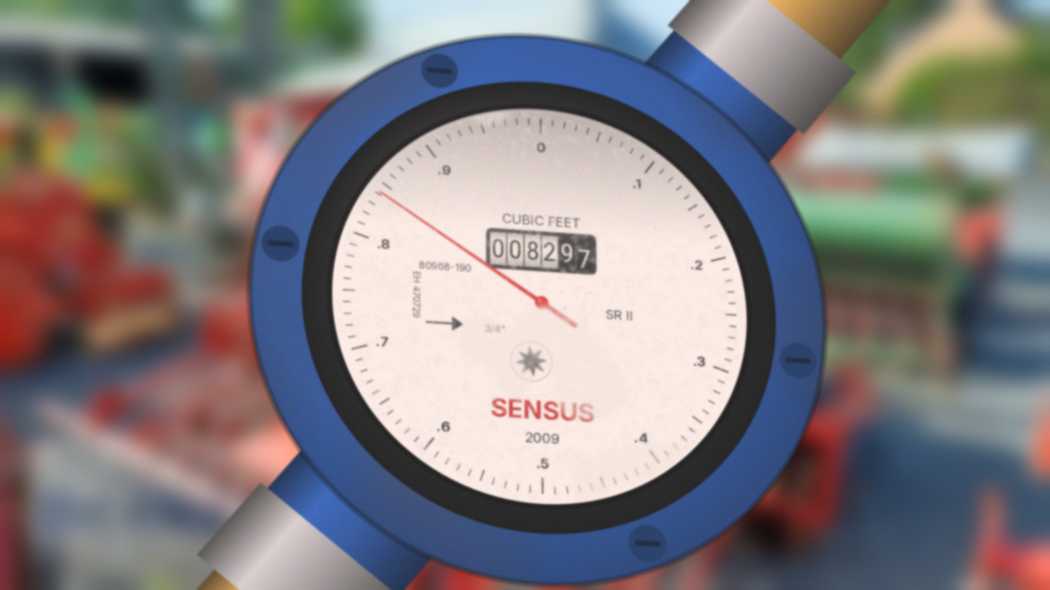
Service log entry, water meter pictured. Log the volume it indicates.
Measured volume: 8296.84 ft³
